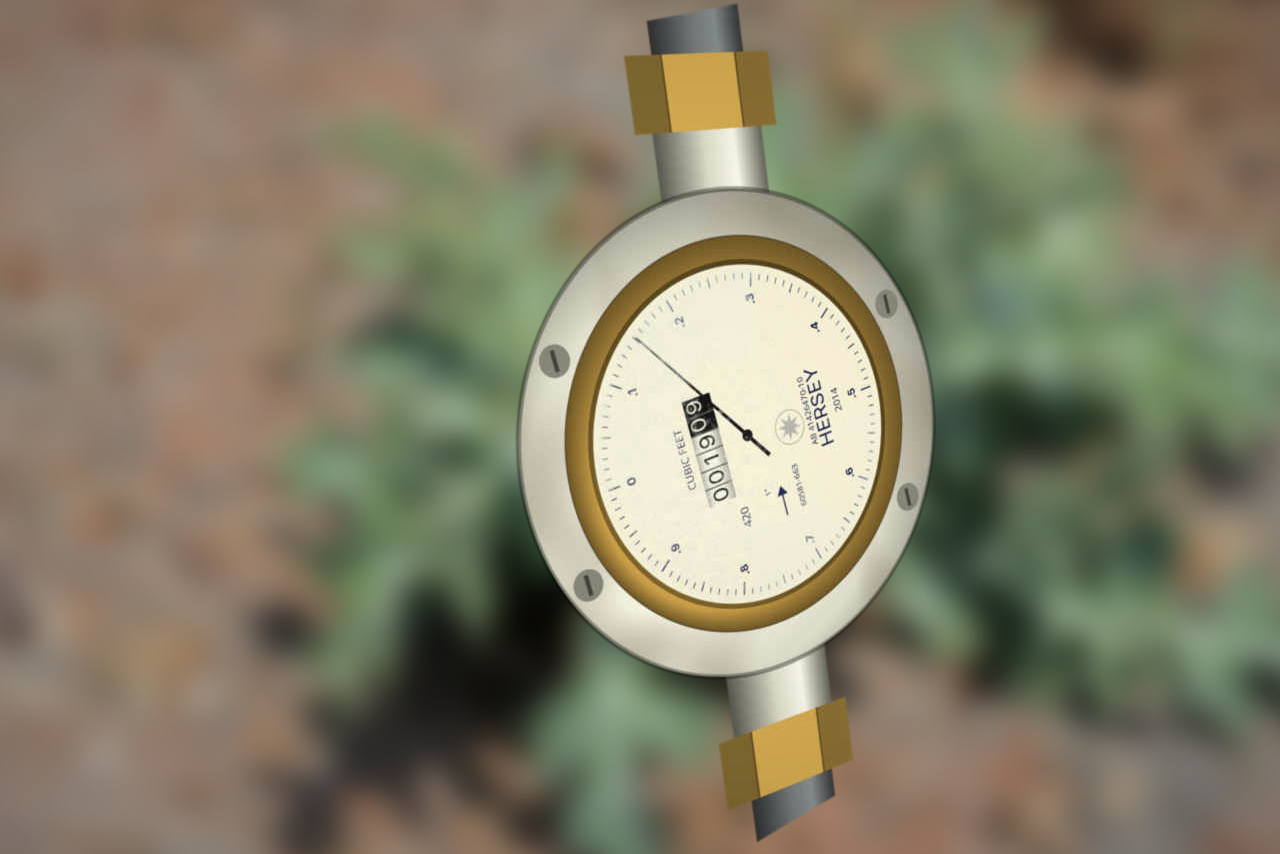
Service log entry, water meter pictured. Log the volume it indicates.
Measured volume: 1909.15 ft³
